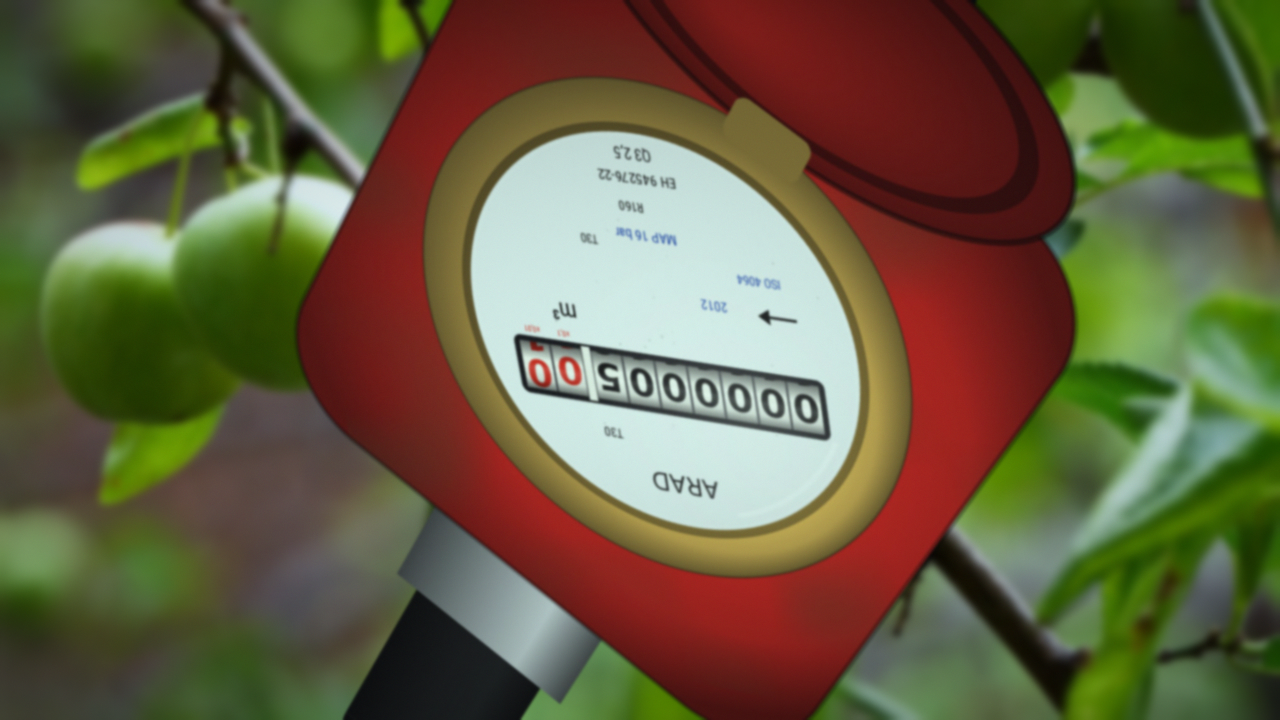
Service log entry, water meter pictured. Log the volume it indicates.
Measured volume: 5.00 m³
